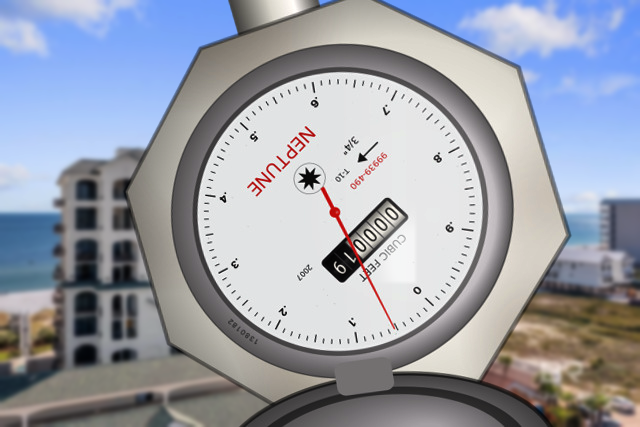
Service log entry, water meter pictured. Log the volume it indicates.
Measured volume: 19.05 ft³
